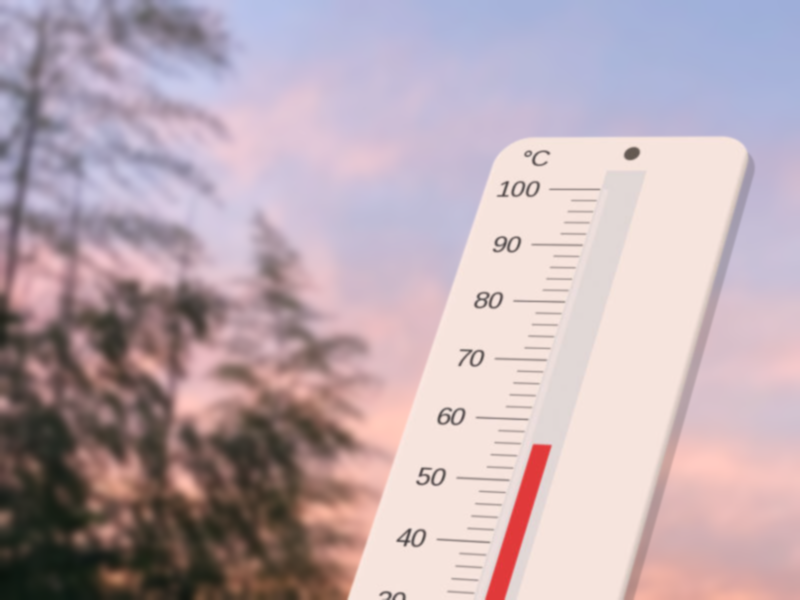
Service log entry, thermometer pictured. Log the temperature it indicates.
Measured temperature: 56 °C
